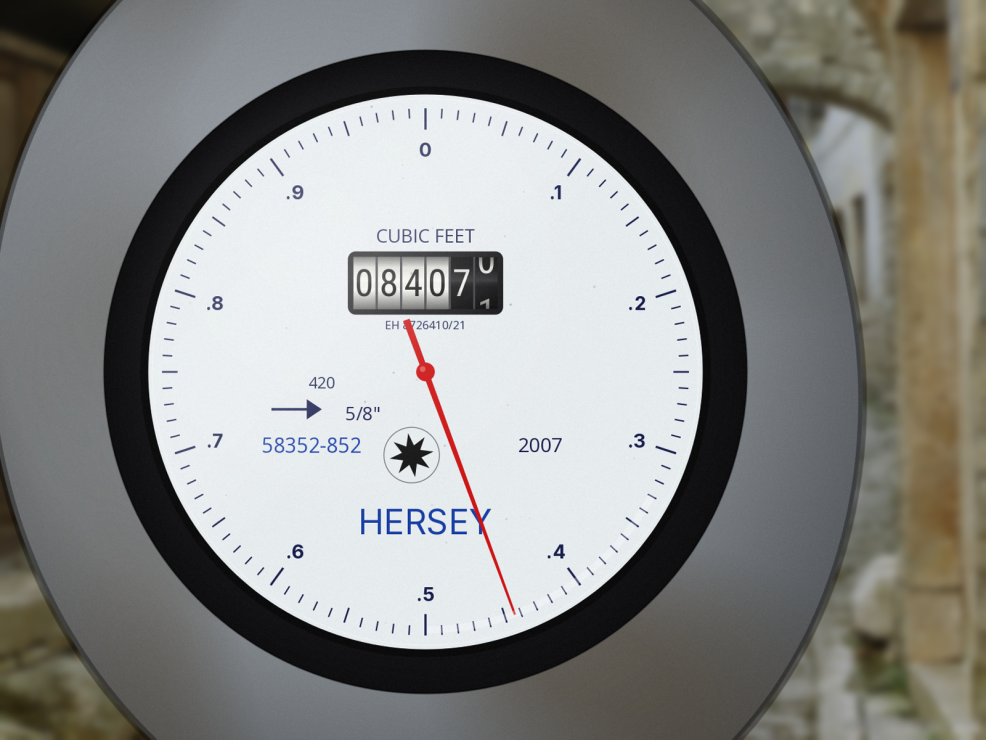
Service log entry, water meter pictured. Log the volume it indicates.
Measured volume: 84070.44 ft³
